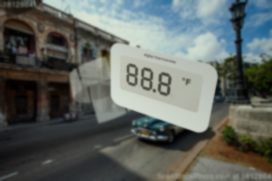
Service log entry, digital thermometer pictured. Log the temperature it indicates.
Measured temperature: 88.8 °F
